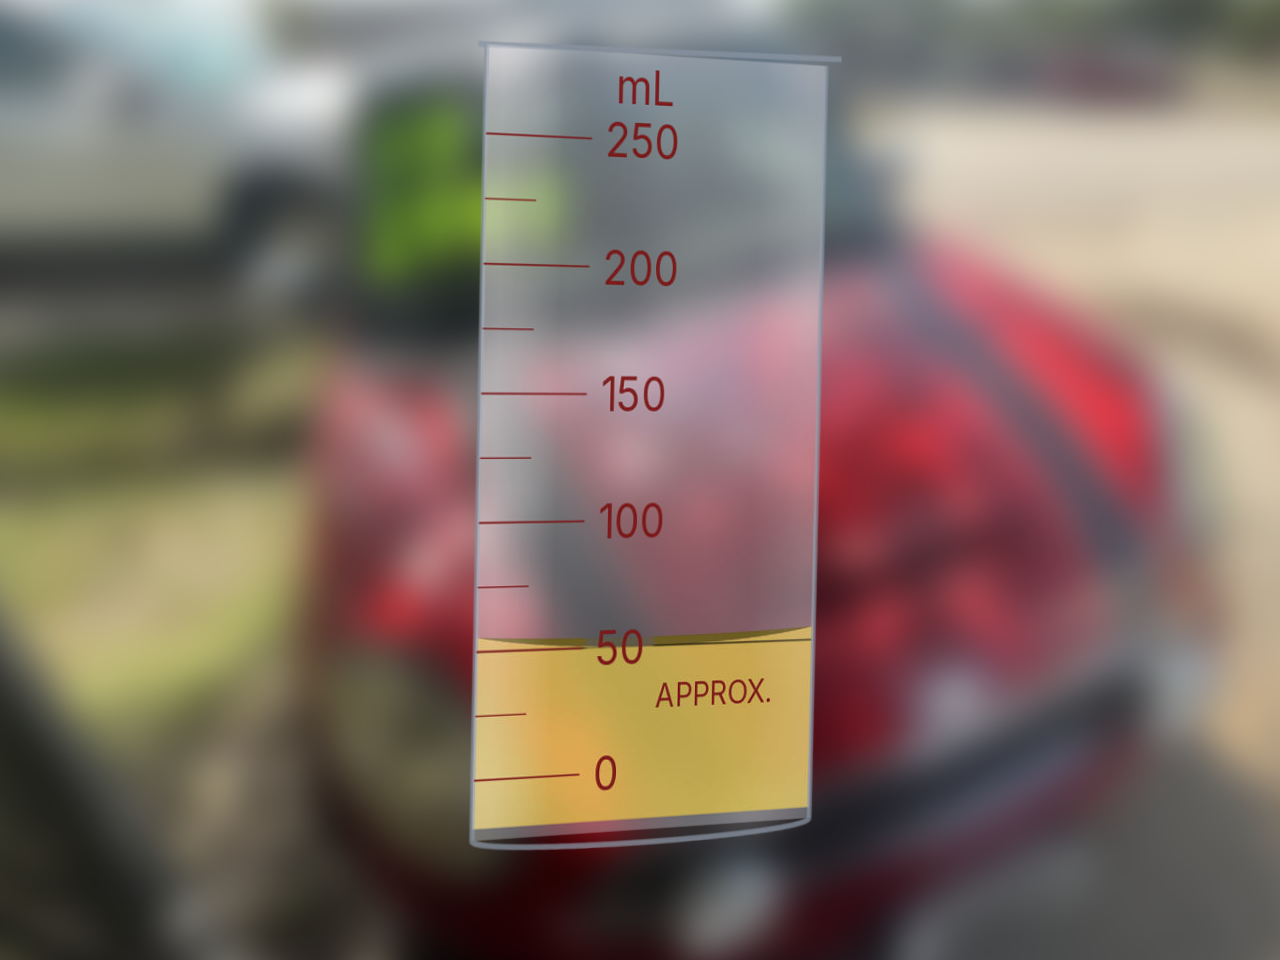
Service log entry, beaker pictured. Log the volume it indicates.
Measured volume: 50 mL
